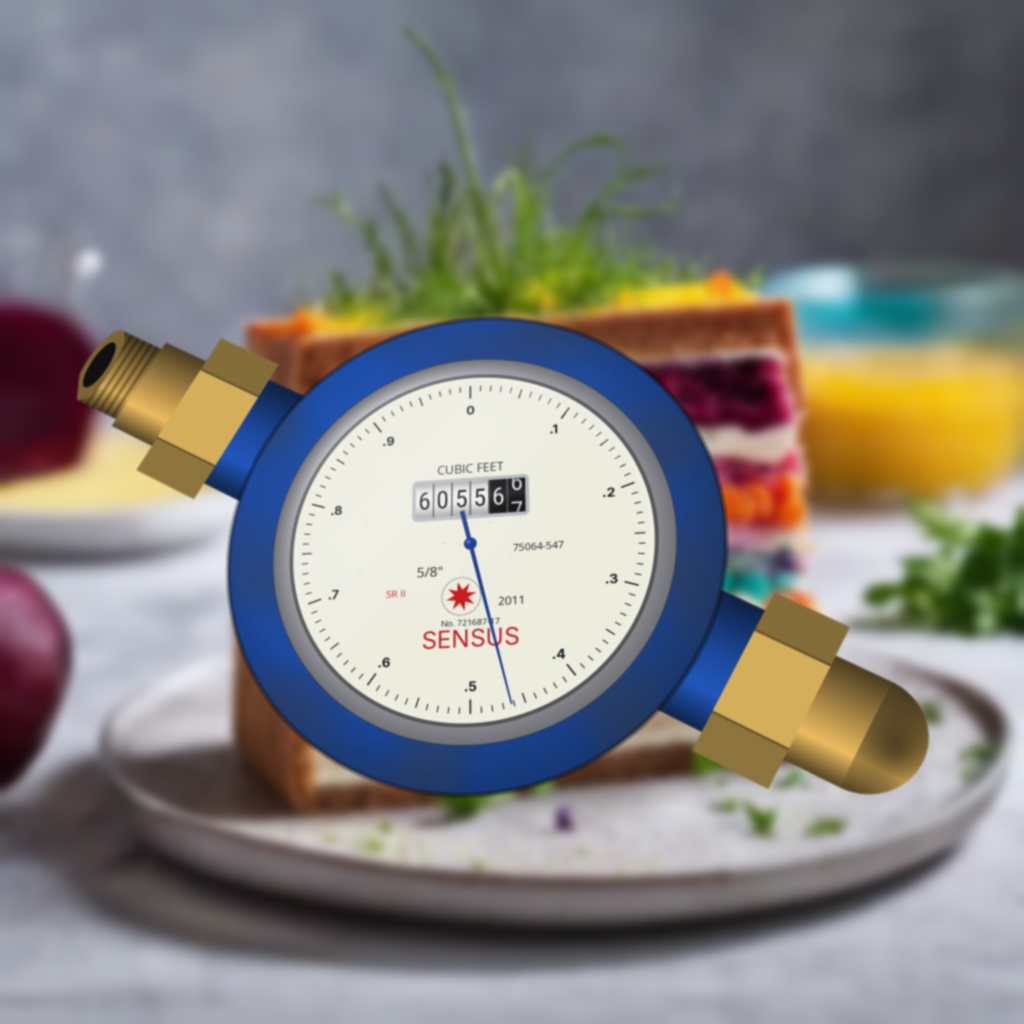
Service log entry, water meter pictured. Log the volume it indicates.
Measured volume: 605566.46 ft³
